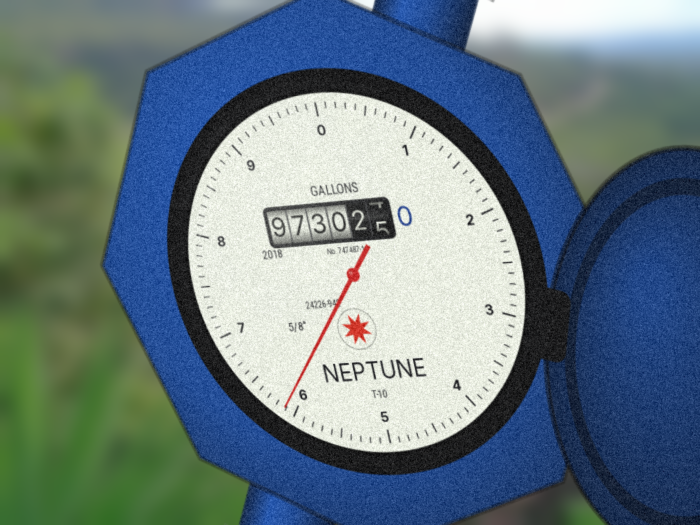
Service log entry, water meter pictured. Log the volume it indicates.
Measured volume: 9730246.1 gal
